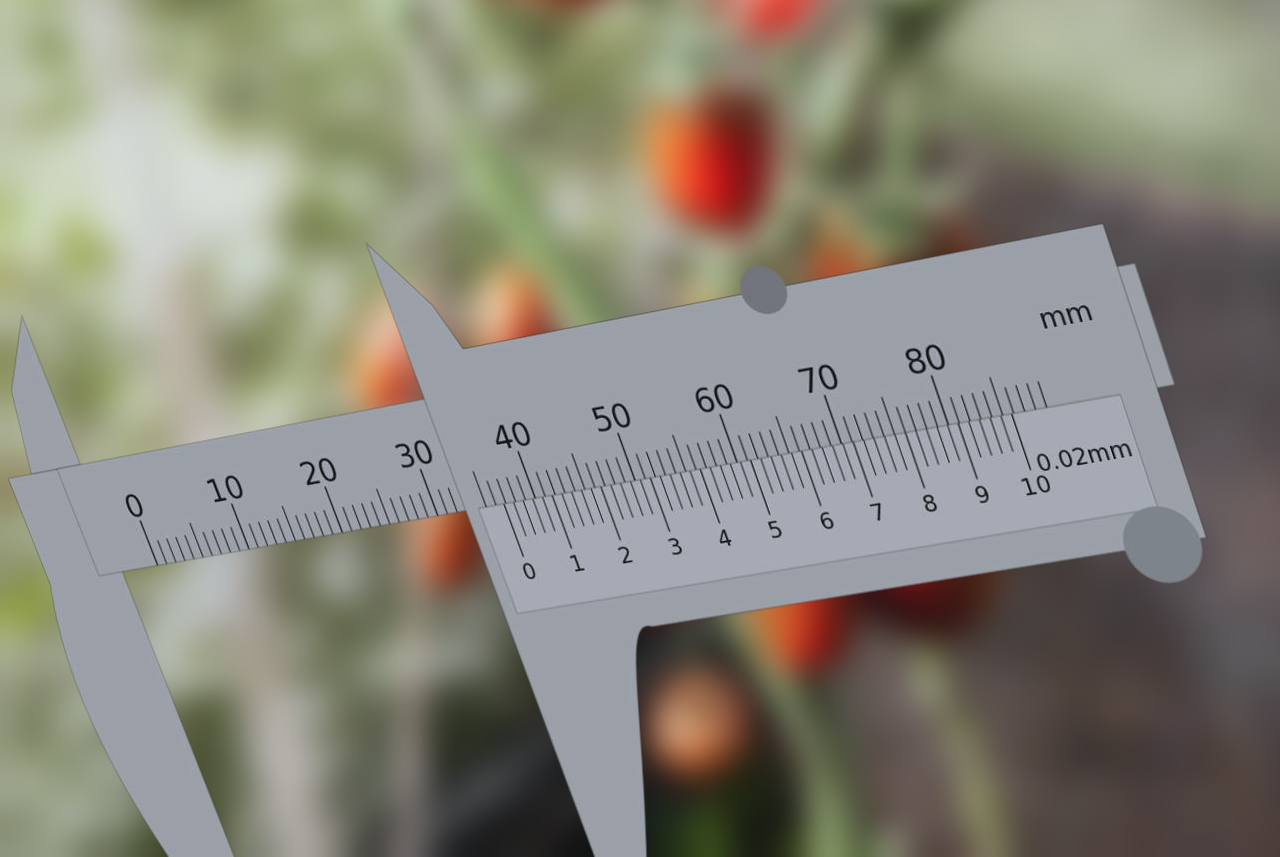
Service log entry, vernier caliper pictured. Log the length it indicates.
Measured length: 36.8 mm
